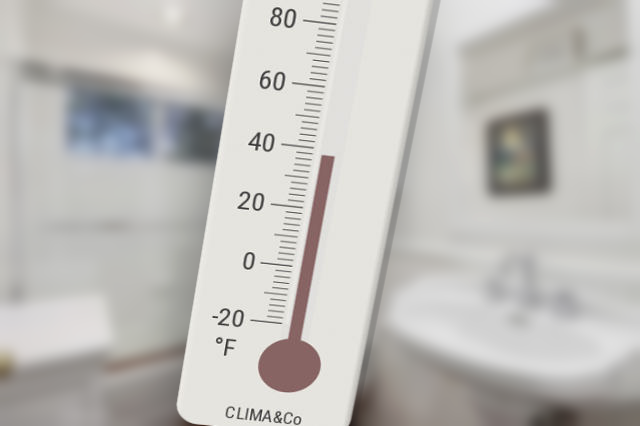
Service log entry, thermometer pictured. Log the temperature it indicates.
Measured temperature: 38 °F
